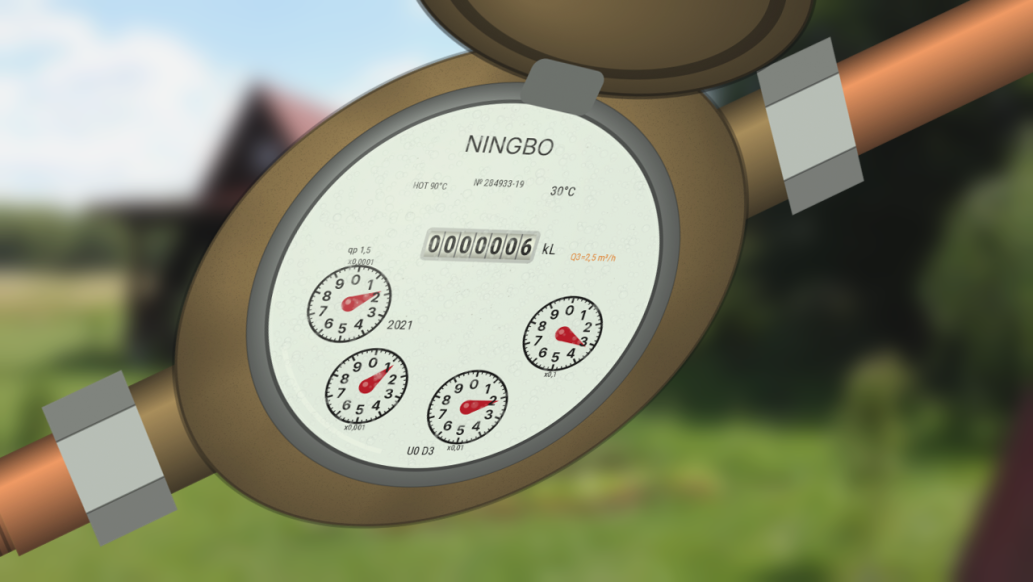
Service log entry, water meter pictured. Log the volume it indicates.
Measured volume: 6.3211 kL
